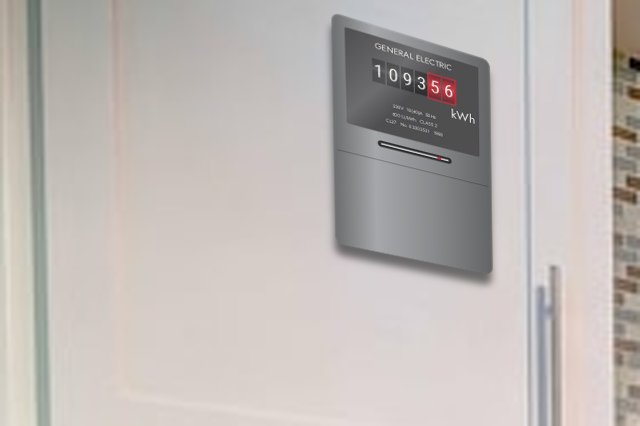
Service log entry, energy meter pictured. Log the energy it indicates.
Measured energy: 1093.56 kWh
